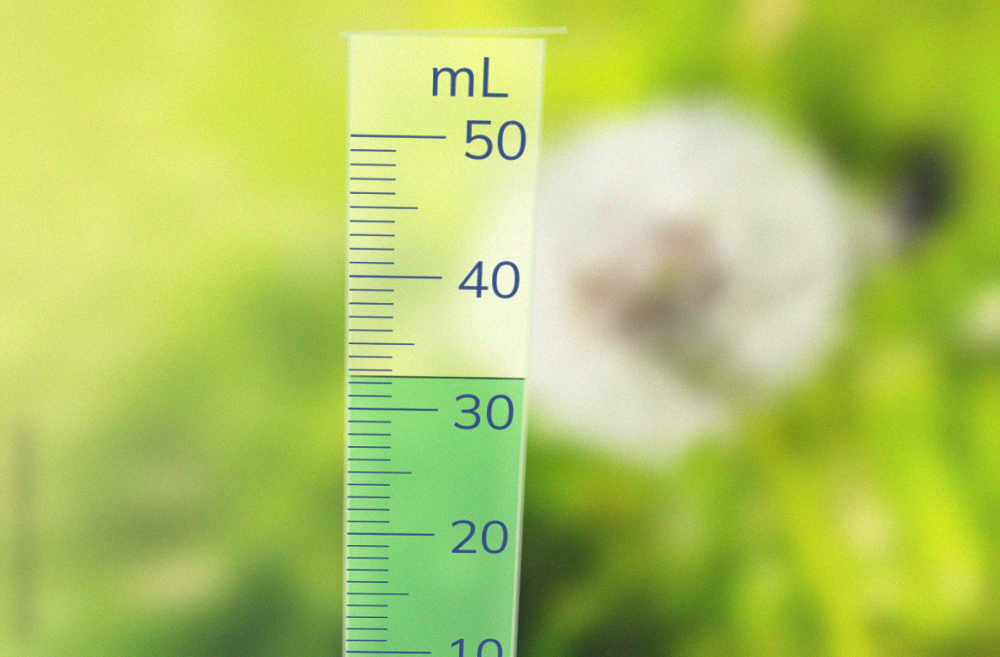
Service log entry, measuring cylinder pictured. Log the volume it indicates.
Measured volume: 32.5 mL
